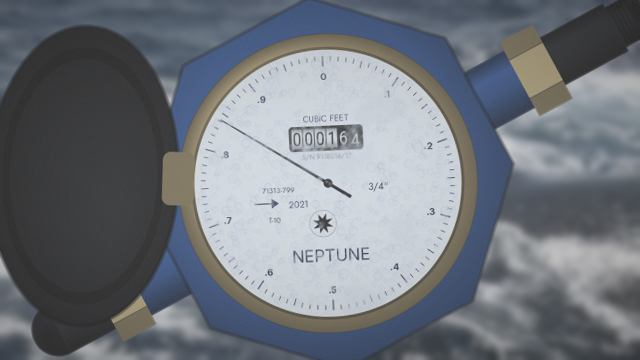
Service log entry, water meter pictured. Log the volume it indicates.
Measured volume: 163.84 ft³
